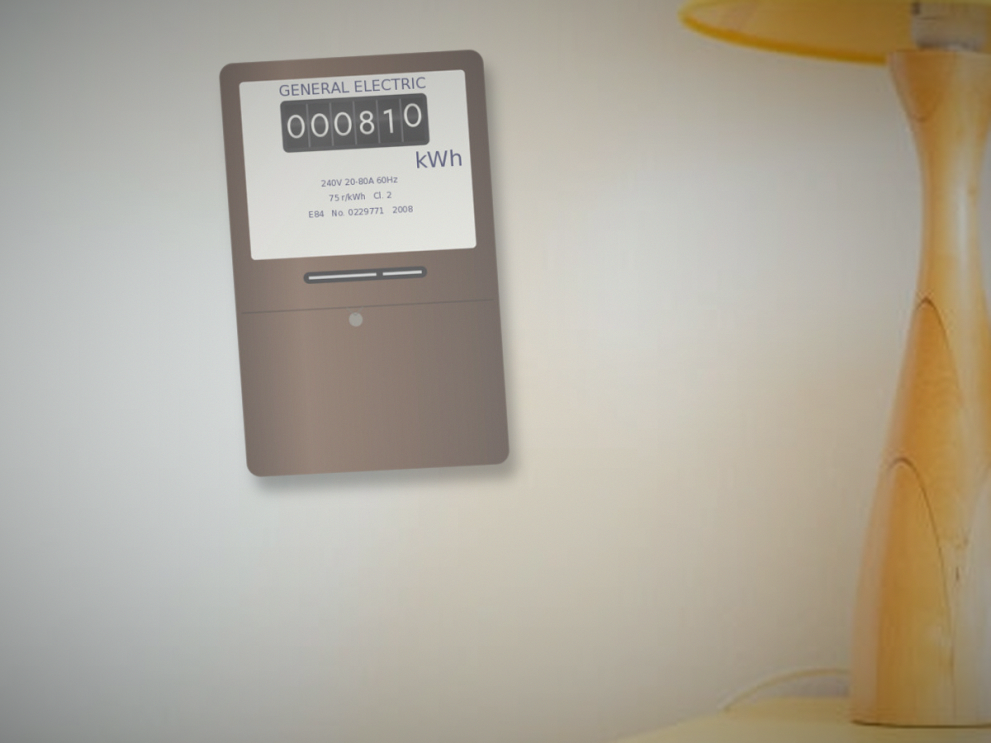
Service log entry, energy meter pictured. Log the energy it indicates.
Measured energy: 810 kWh
